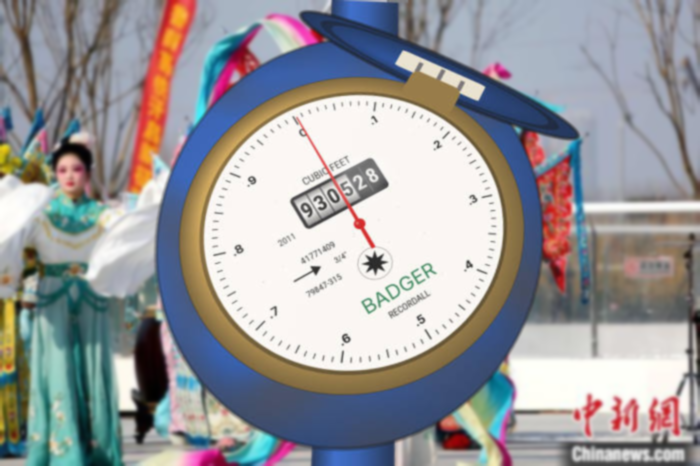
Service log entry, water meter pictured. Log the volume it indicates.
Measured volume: 930528.00 ft³
